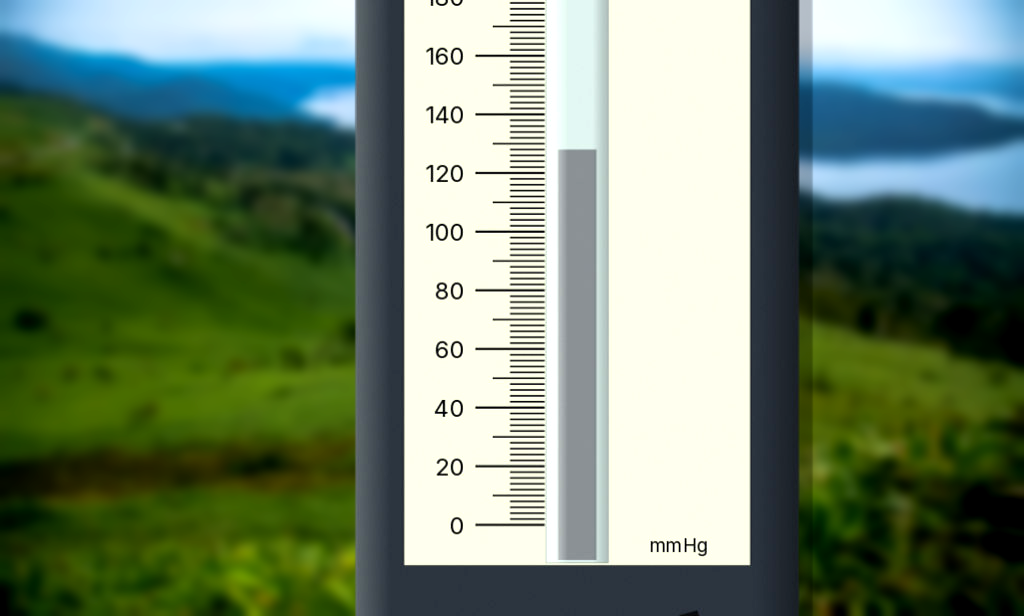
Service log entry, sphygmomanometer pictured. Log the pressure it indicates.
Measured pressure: 128 mmHg
